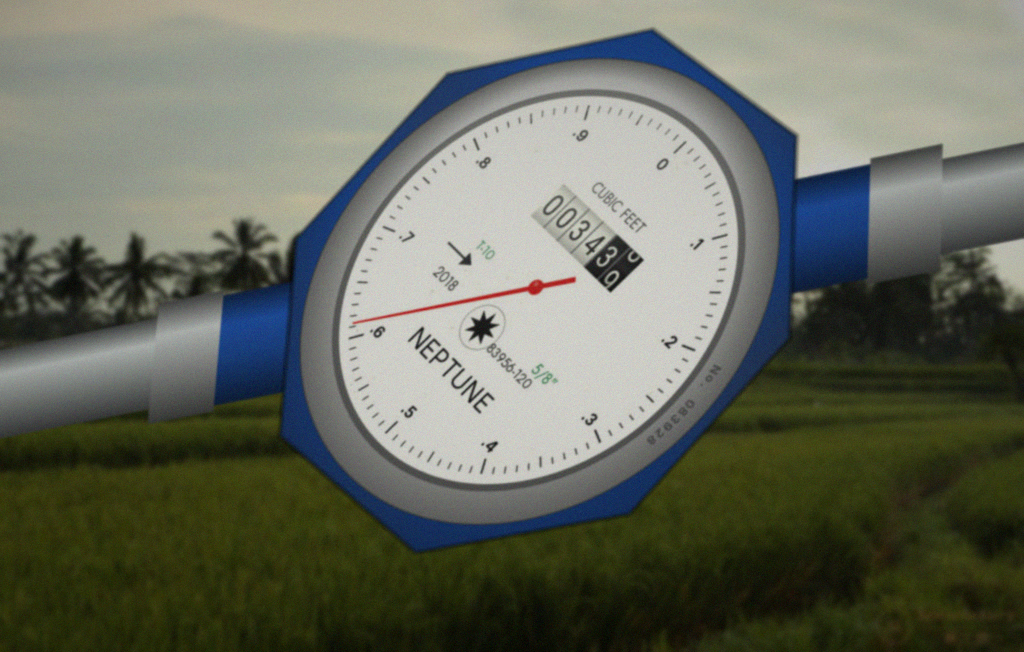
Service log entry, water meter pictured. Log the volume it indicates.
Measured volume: 3438.61 ft³
